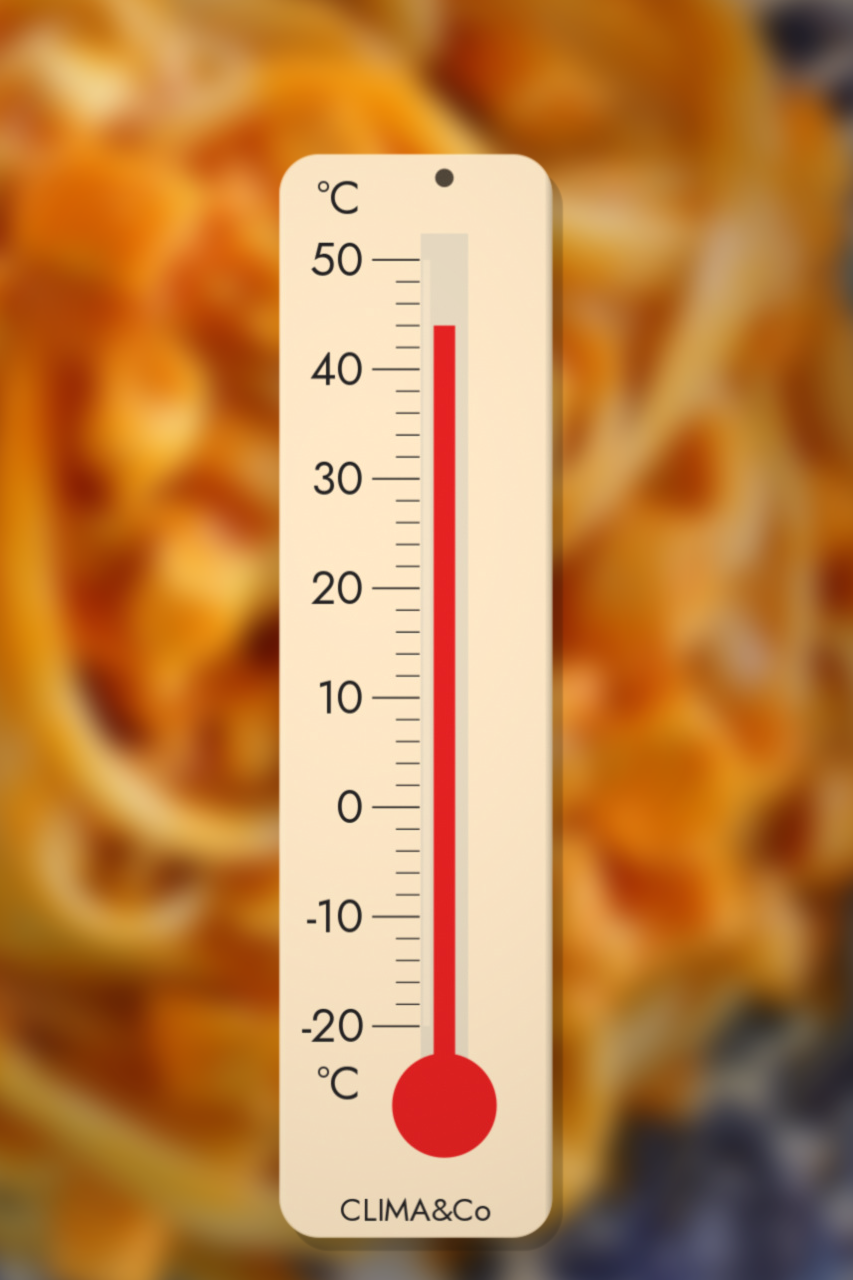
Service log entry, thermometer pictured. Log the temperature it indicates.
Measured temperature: 44 °C
